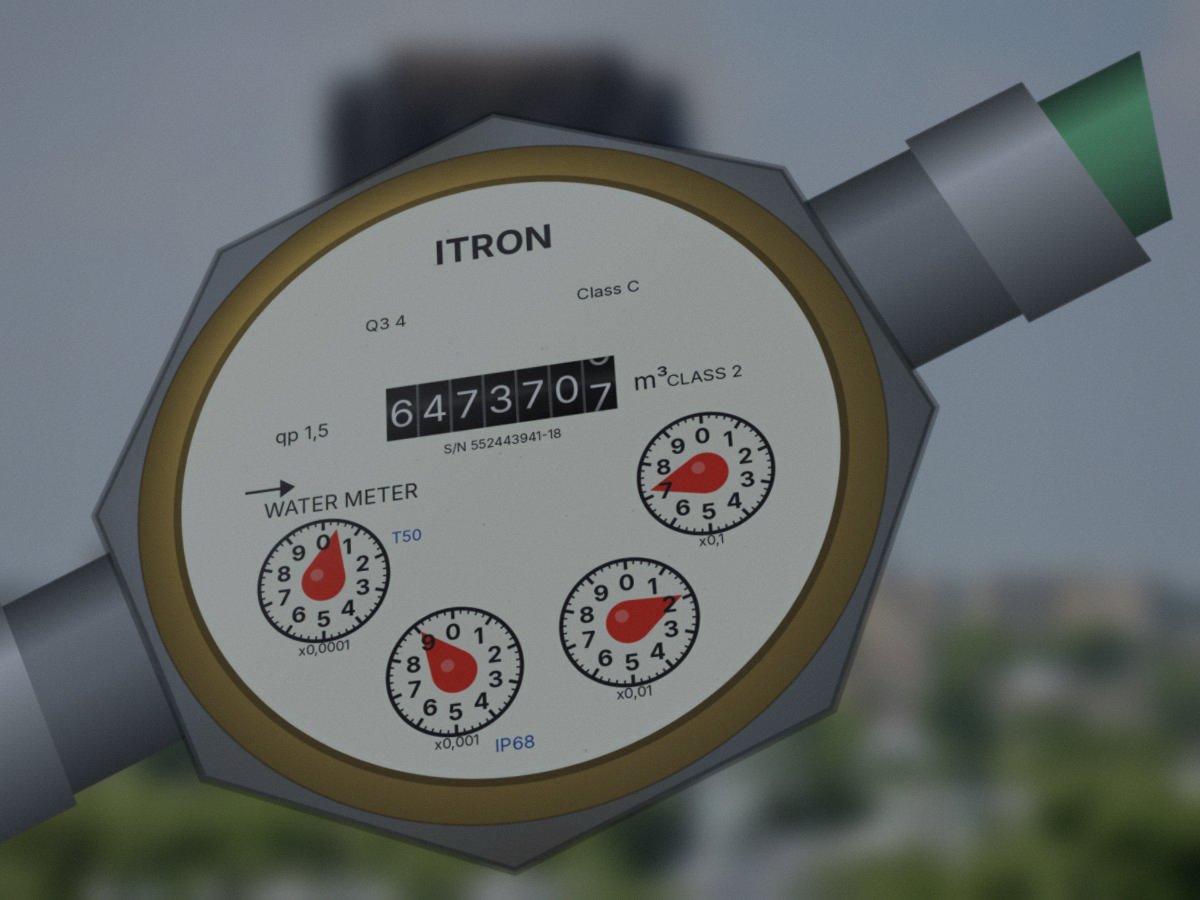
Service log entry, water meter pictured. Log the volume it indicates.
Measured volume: 6473706.7190 m³
